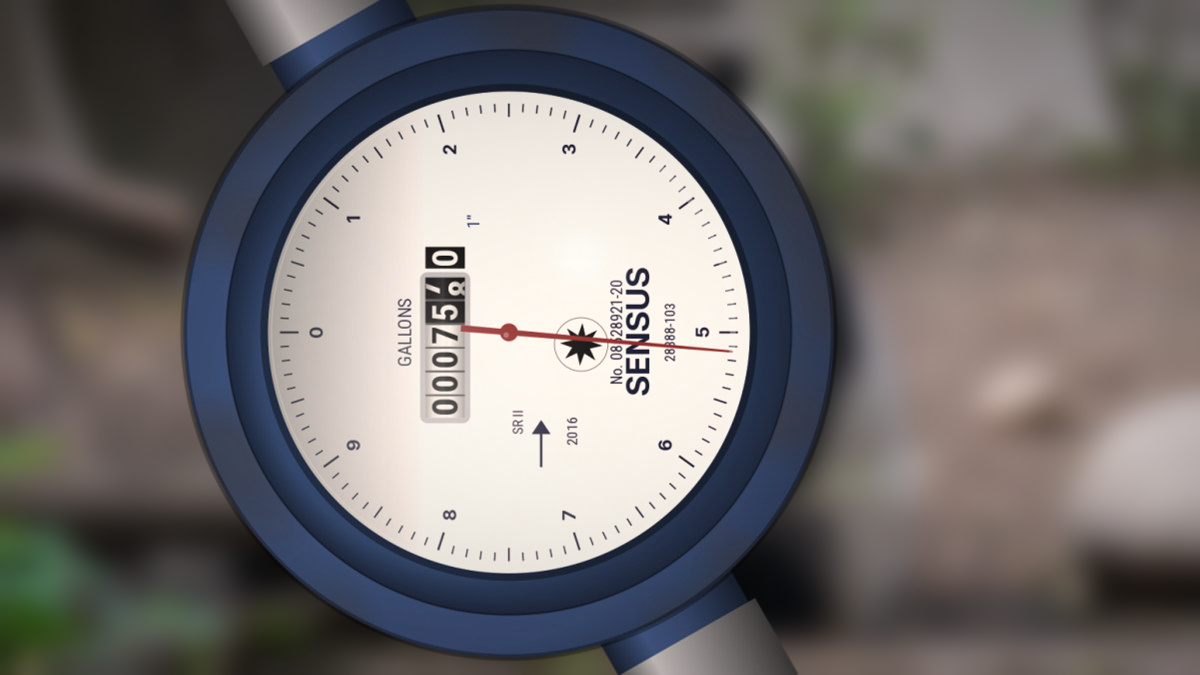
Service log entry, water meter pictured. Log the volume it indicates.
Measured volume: 7575.1 gal
